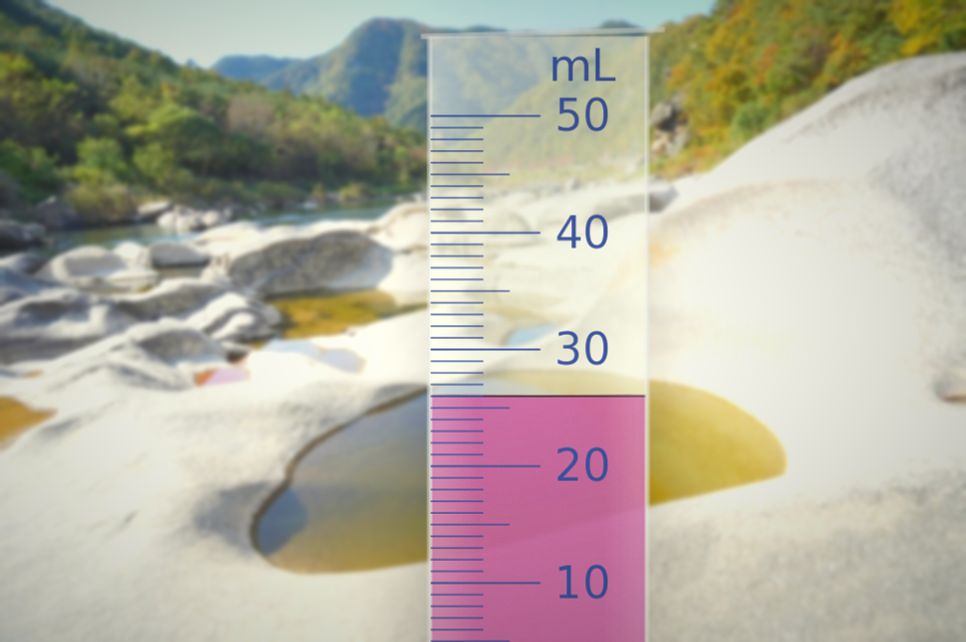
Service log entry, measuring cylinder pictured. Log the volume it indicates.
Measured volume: 26 mL
